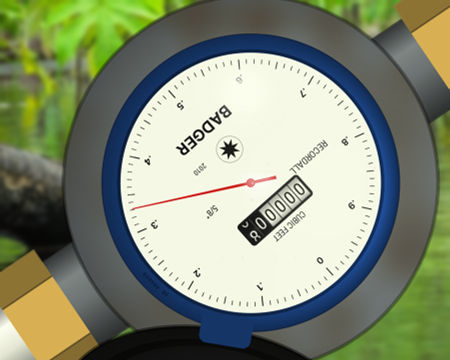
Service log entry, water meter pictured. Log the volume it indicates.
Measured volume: 8.33 ft³
